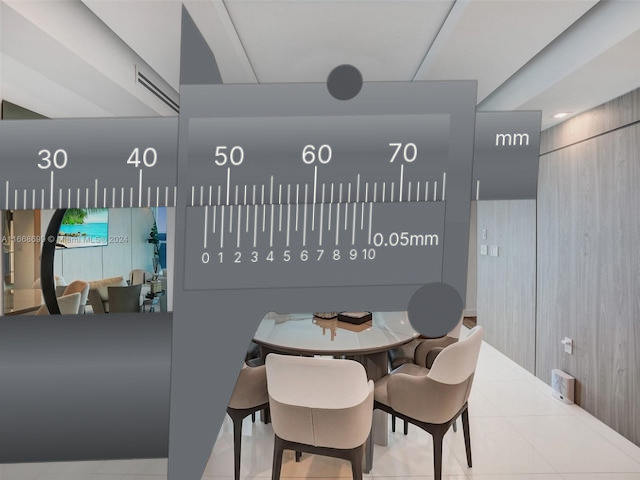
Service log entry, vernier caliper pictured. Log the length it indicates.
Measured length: 47.6 mm
